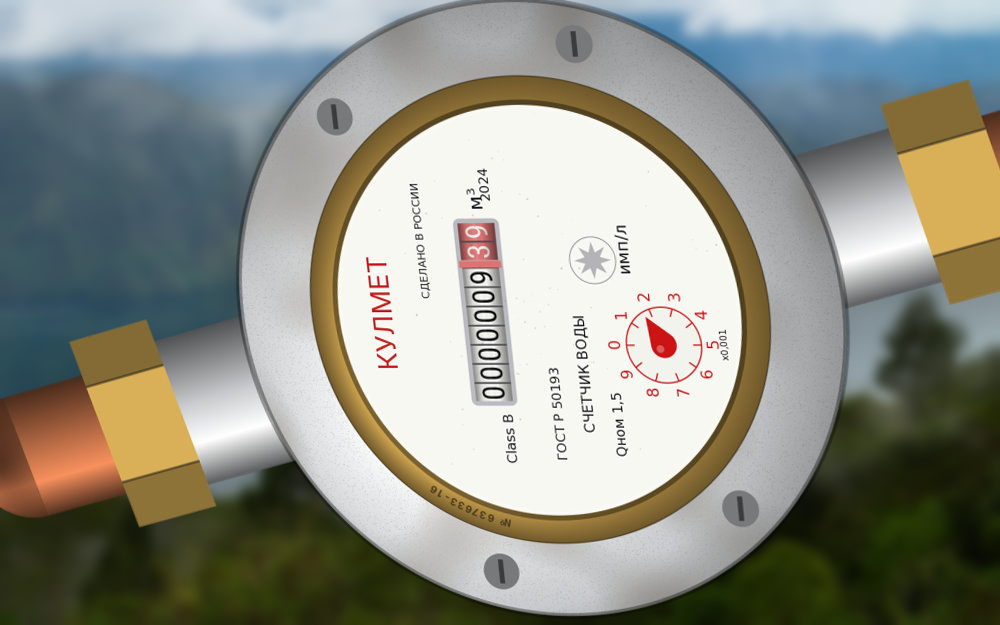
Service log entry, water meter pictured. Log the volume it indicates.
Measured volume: 9.391 m³
